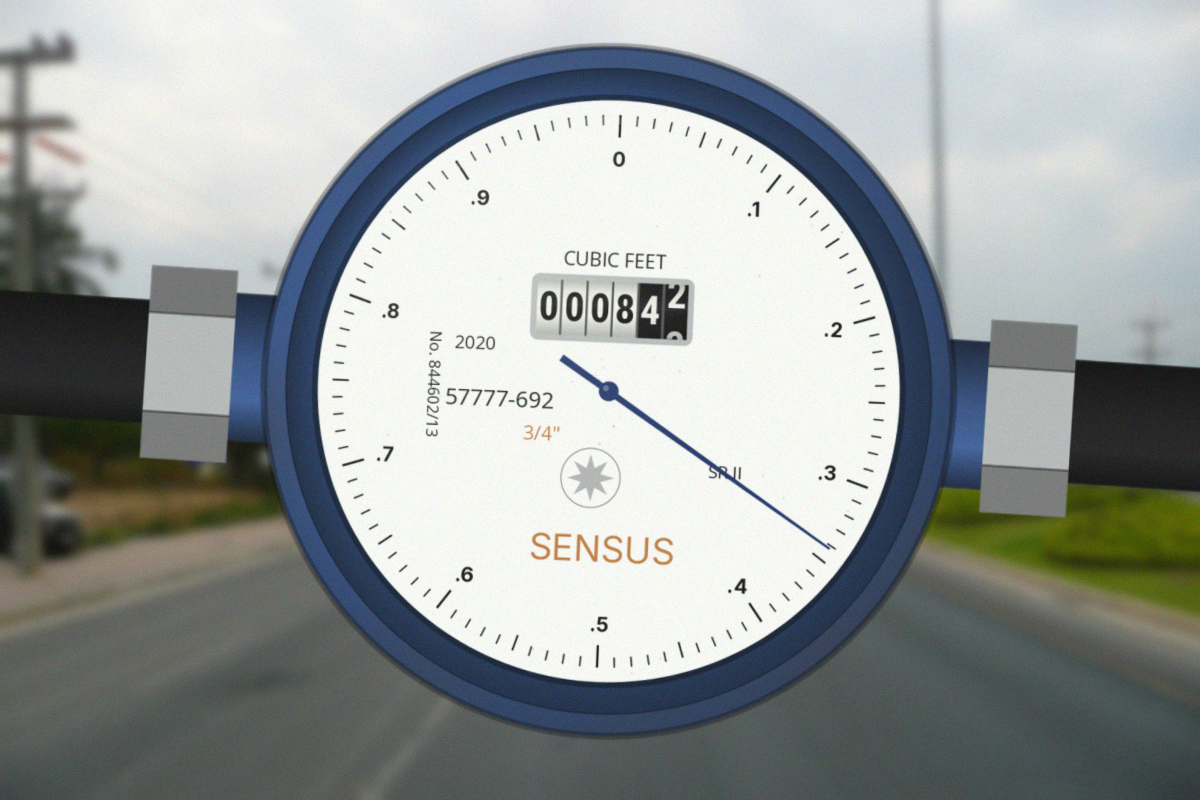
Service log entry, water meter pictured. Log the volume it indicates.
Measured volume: 842.34 ft³
